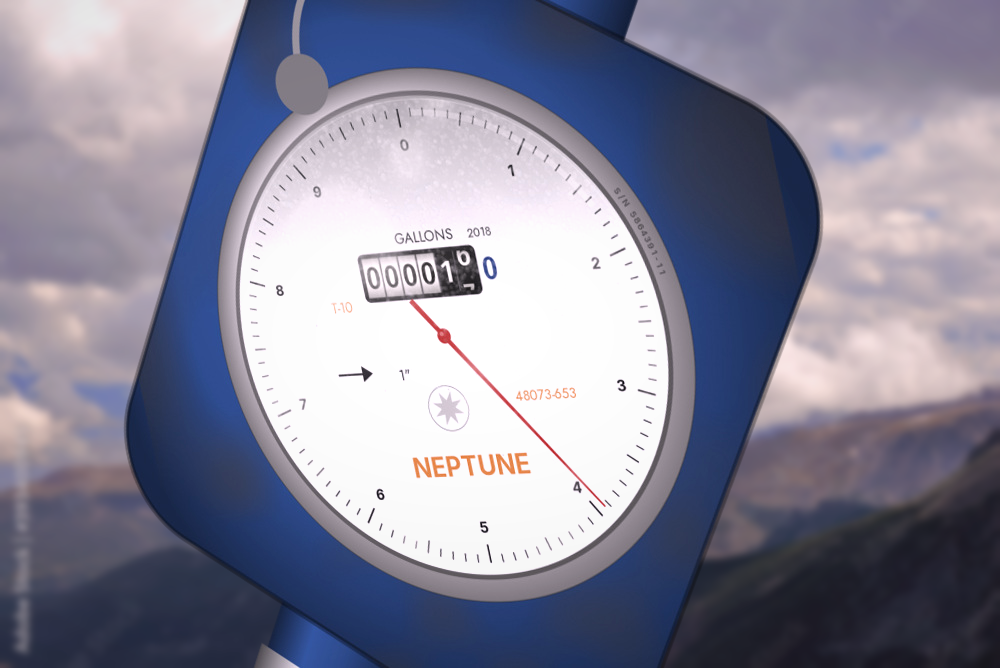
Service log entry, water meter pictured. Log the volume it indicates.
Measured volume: 163.9 gal
